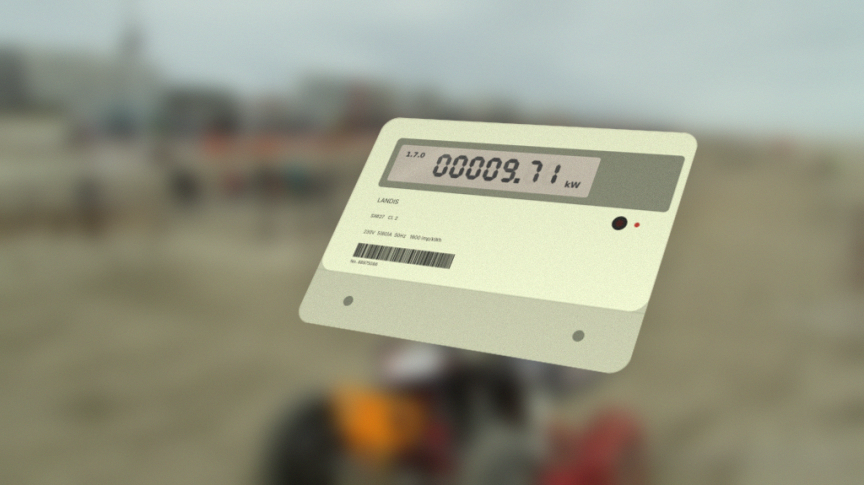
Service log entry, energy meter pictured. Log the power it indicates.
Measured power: 9.71 kW
